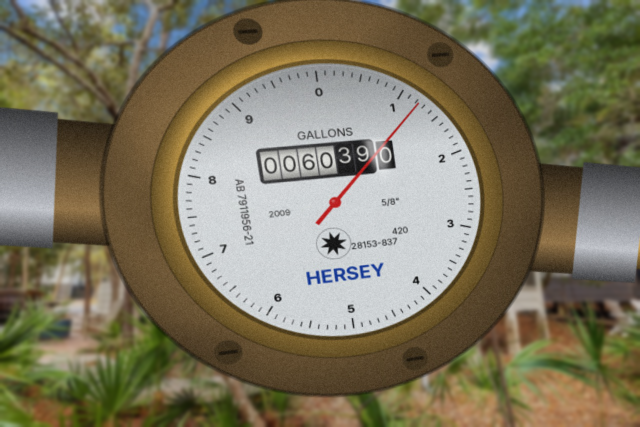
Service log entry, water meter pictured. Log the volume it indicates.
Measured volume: 60391.2 gal
